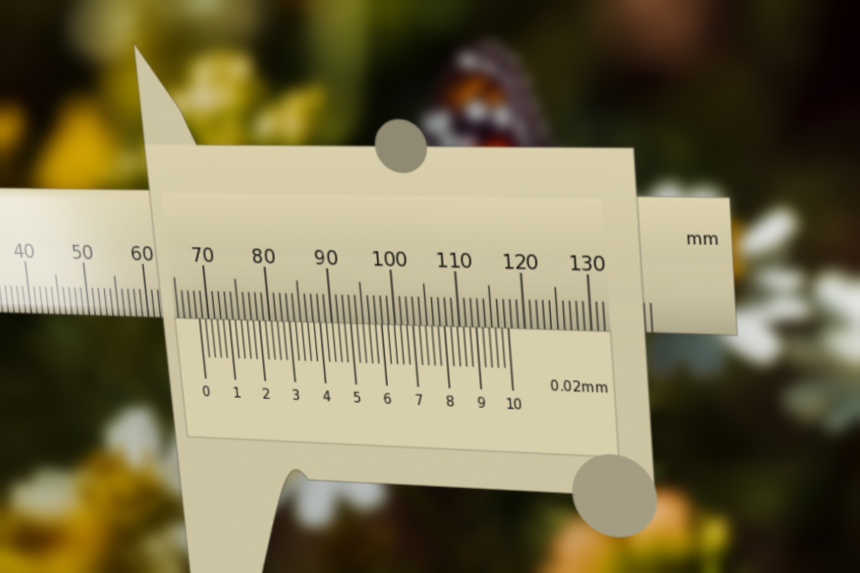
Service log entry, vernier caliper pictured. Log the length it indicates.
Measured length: 68.5 mm
